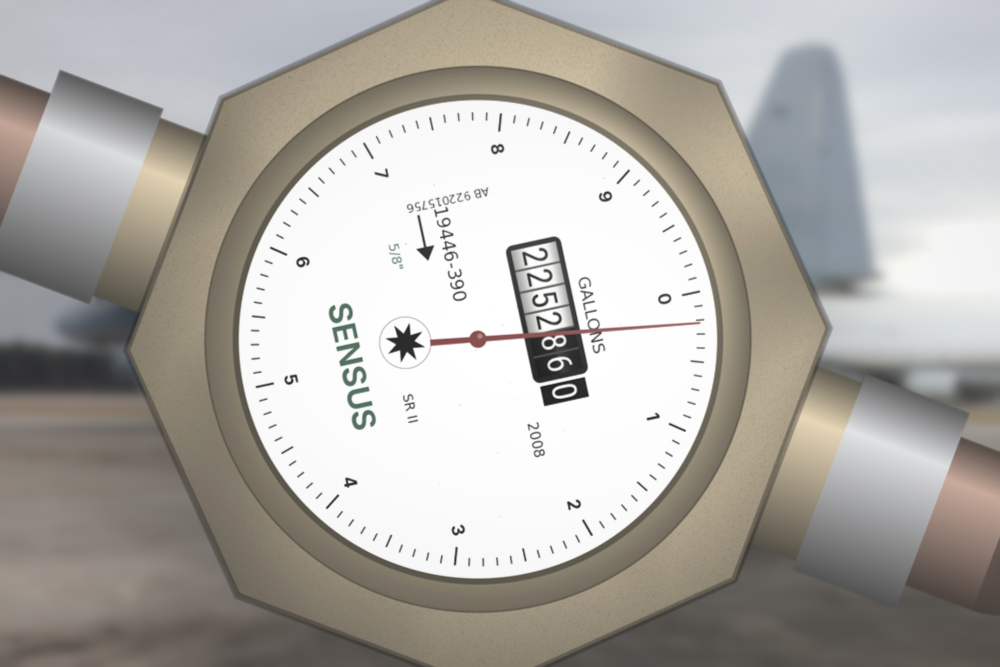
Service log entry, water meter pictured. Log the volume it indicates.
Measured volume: 2252860.2 gal
